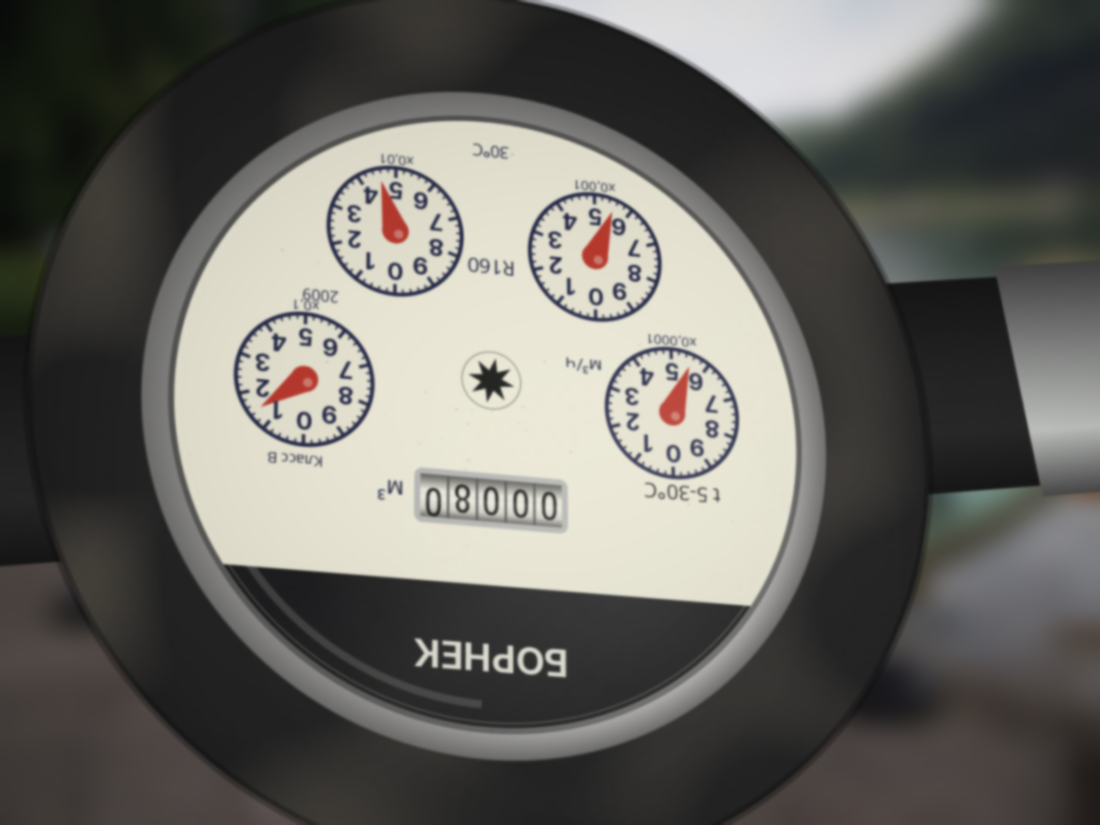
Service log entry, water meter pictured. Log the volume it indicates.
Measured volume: 80.1455 m³
